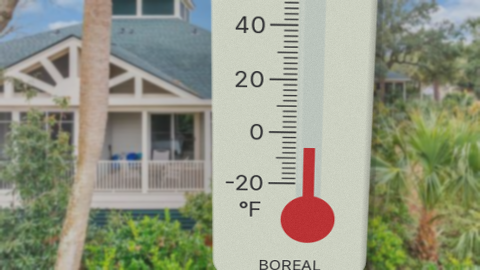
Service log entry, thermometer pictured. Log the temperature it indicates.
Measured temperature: -6 °F
